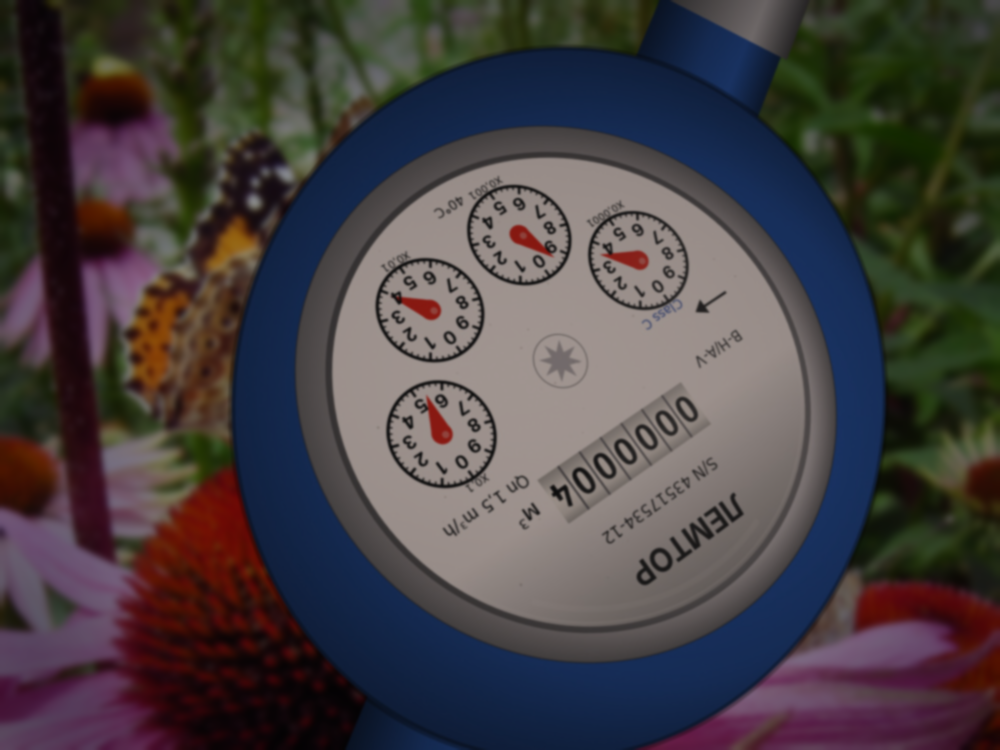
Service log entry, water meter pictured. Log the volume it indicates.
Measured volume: 4.5393 m³
